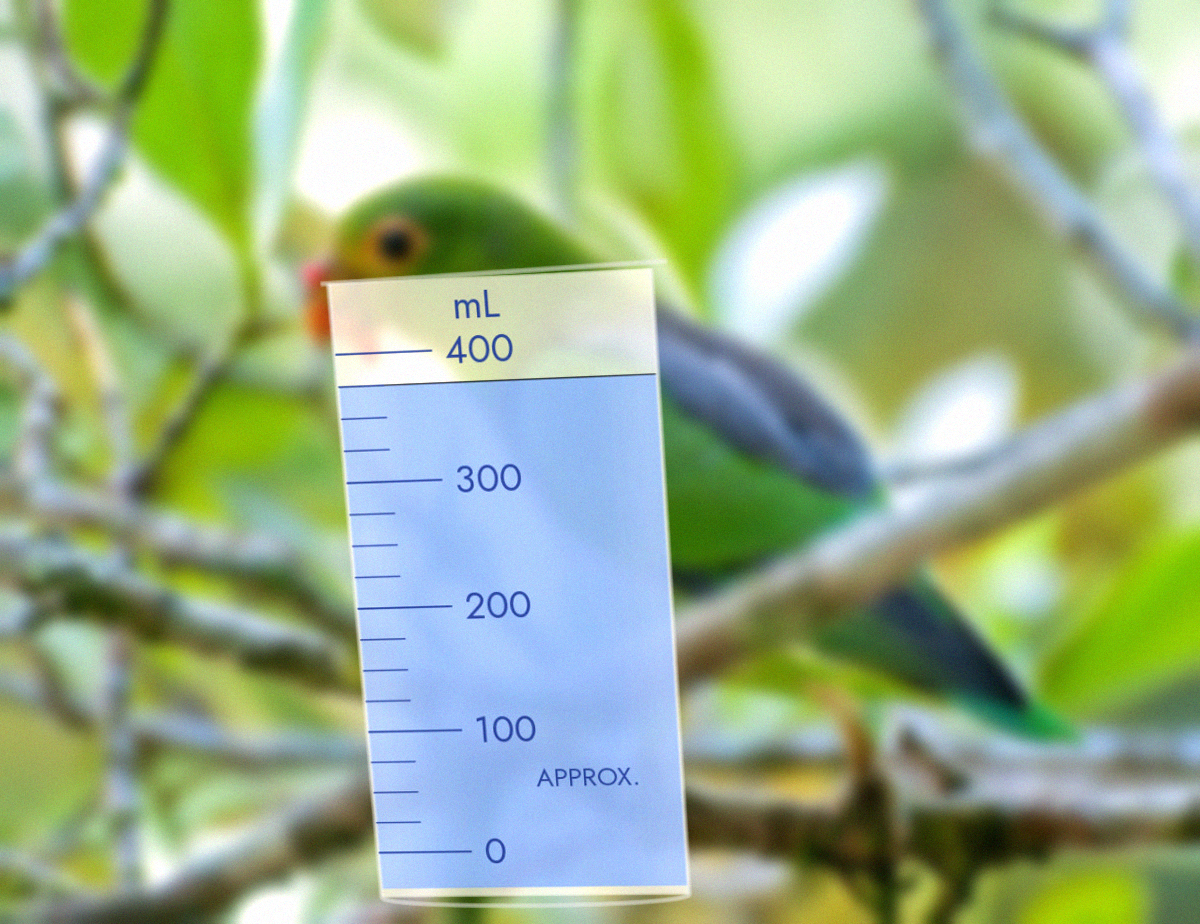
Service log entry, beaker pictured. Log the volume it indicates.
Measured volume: 375 mL
